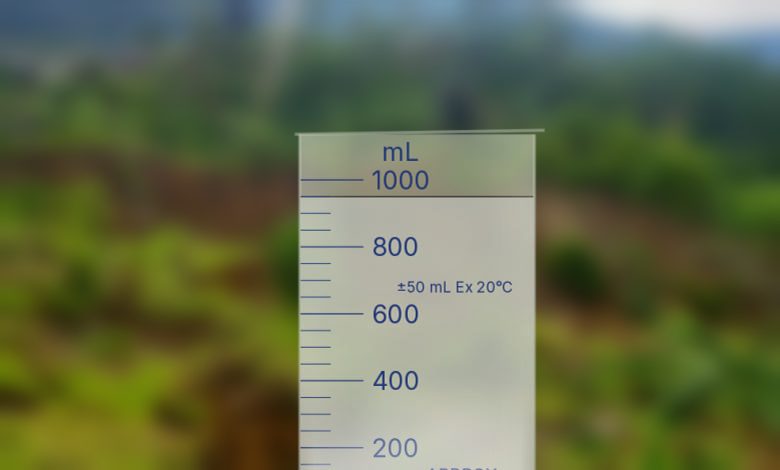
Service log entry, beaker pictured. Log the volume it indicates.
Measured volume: 950 mL
